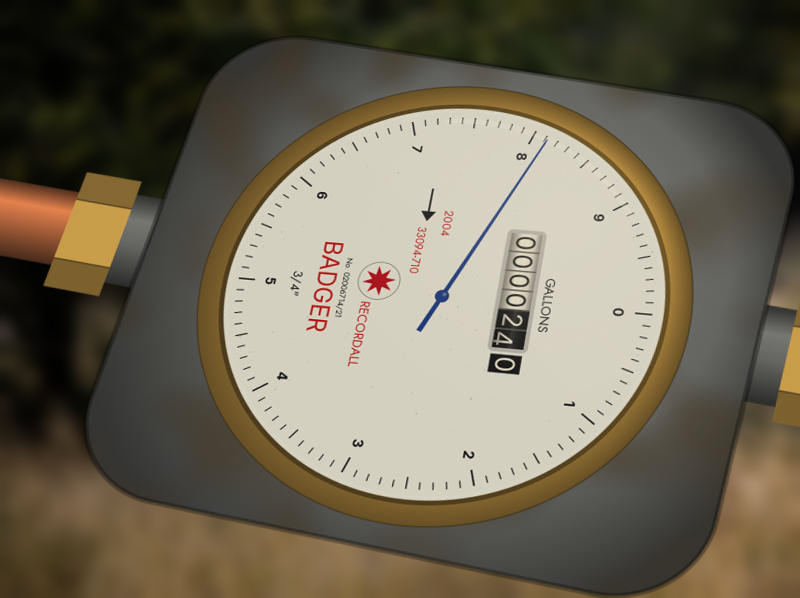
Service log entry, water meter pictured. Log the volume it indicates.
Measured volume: 238.1 gal
